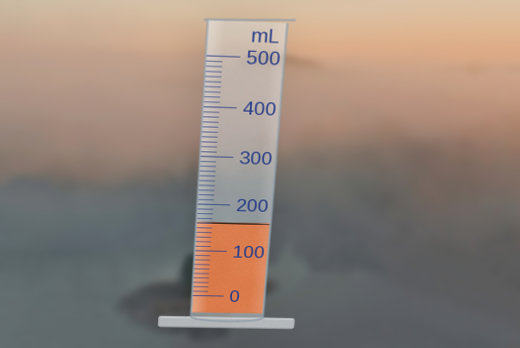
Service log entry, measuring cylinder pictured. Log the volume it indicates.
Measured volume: 160 mL
